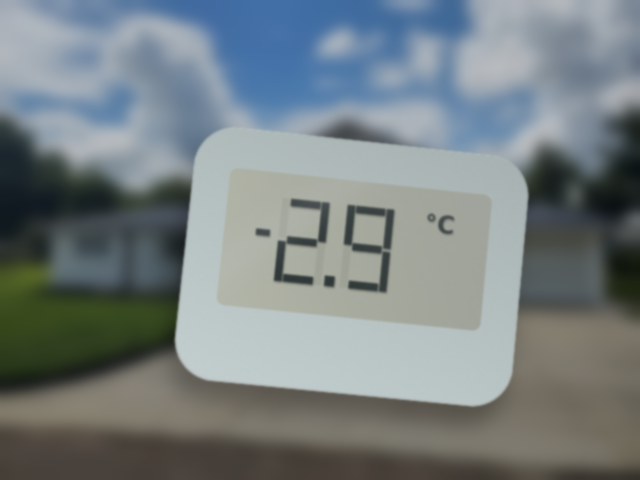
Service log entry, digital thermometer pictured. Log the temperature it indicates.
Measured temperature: -2.9 °C
